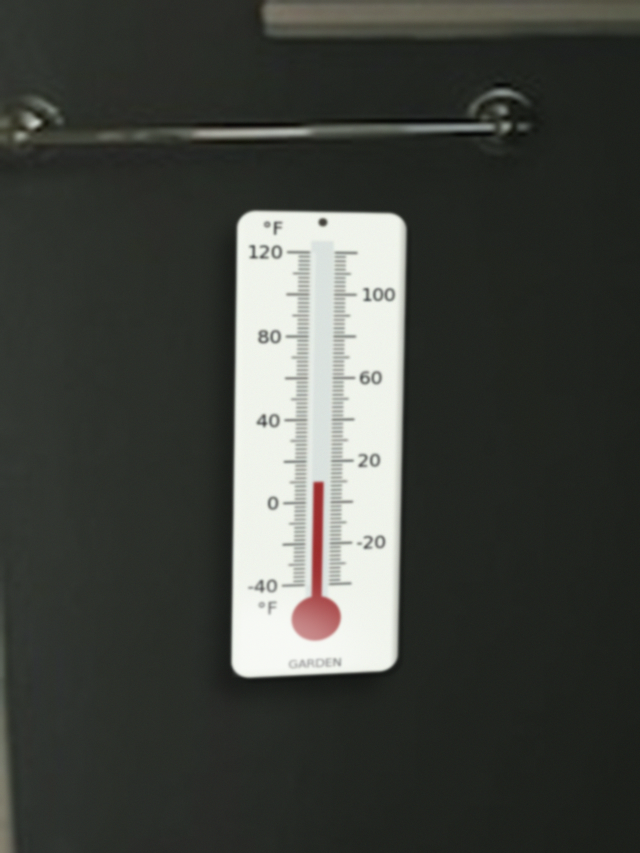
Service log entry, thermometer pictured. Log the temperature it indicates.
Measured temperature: 10 °F
